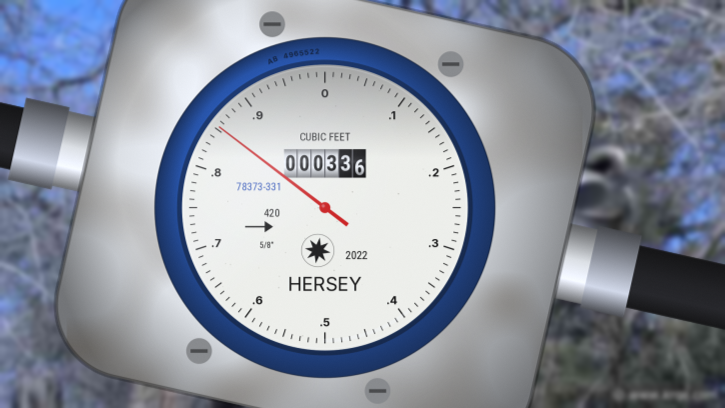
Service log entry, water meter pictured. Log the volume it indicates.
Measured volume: 335.85 ft³
